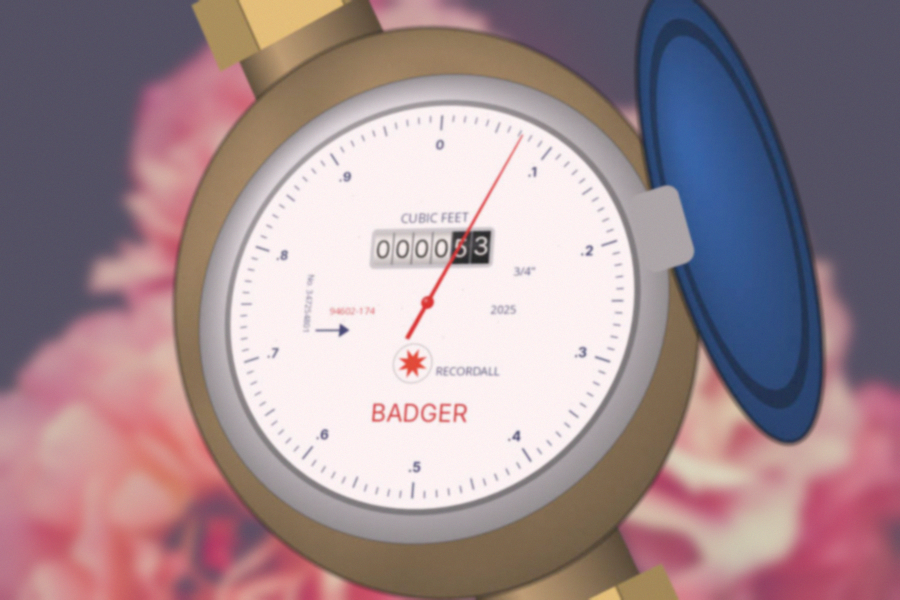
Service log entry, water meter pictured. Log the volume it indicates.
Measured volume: 53.07 ft³
